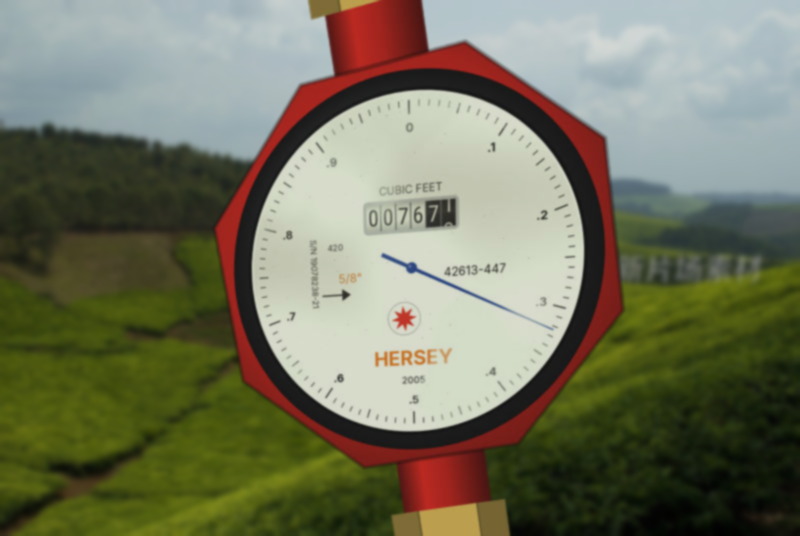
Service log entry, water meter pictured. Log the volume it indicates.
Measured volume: 7671.32 ft³
